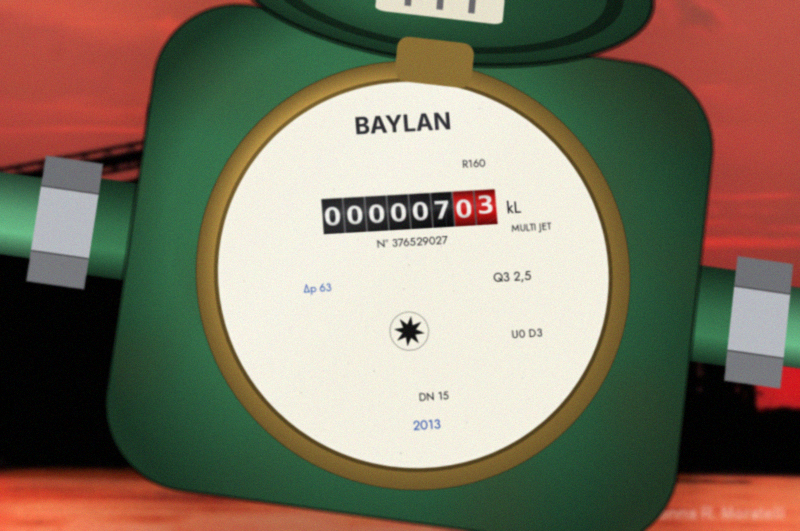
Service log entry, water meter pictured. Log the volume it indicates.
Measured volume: 7.03 kL
